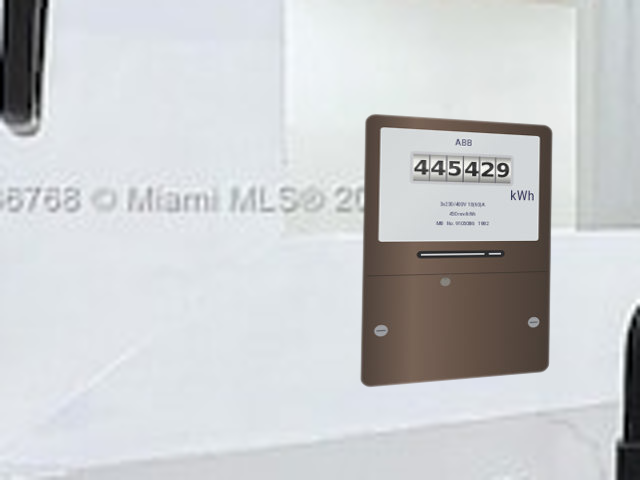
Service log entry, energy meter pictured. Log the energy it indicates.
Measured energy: 445429 kWh
